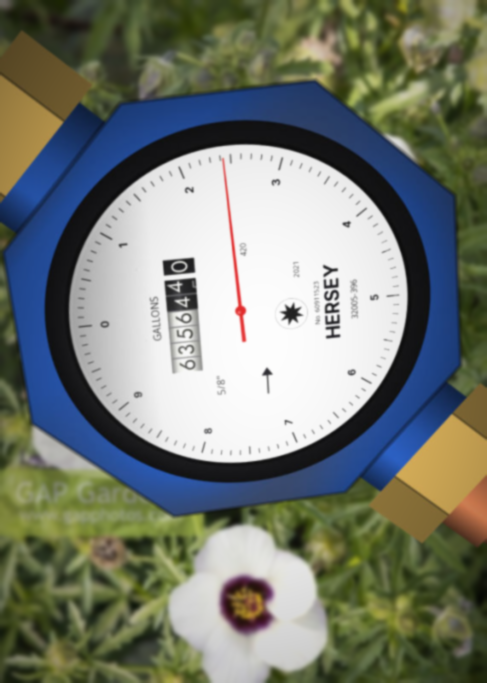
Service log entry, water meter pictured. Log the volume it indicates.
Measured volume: 6356442.4 gal
